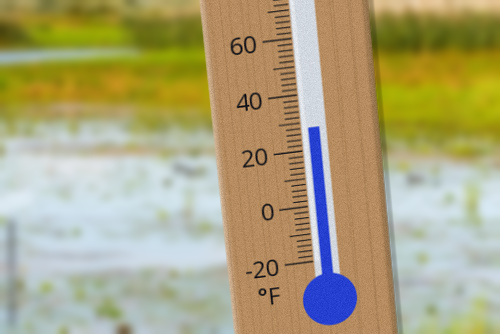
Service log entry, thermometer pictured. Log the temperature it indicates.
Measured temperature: 28 °F
